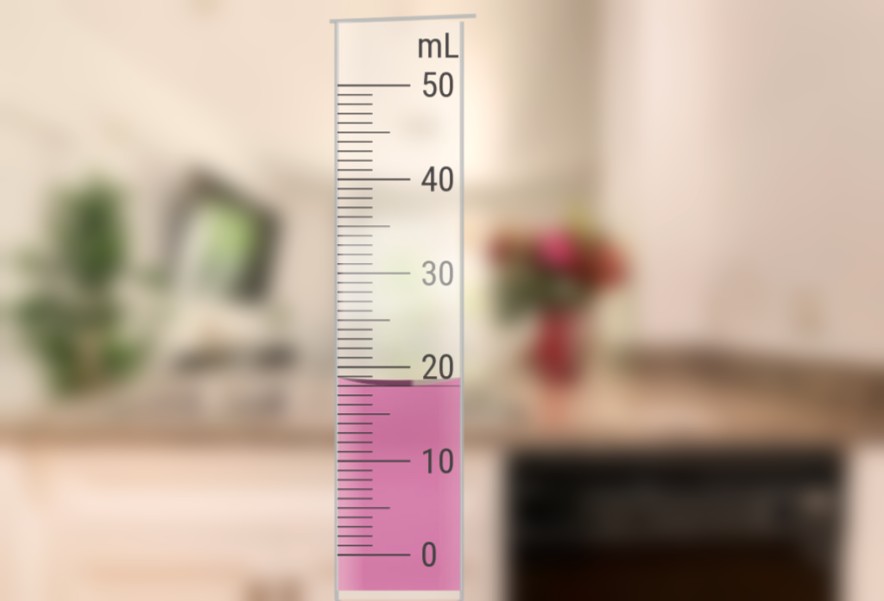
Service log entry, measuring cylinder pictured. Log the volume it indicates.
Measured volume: 18 mL
